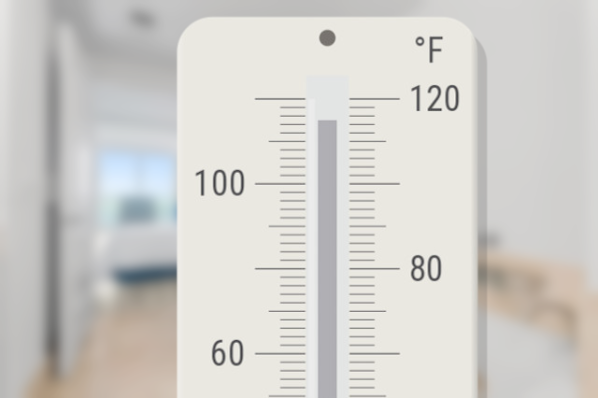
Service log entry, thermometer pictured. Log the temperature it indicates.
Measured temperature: 115 °F
